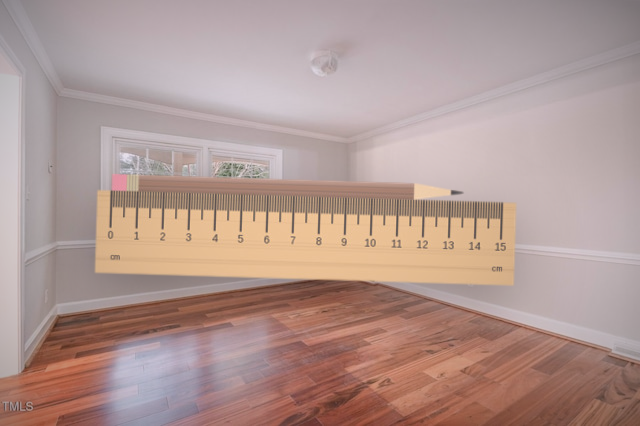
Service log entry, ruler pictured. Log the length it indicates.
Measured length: 13.5 cm
